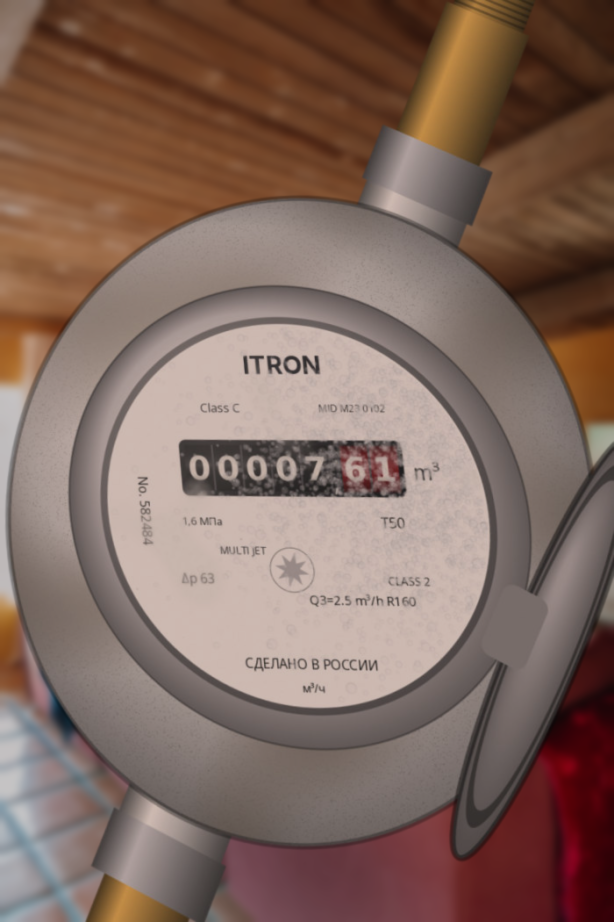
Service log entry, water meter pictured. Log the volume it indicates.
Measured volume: 7.61 m³
